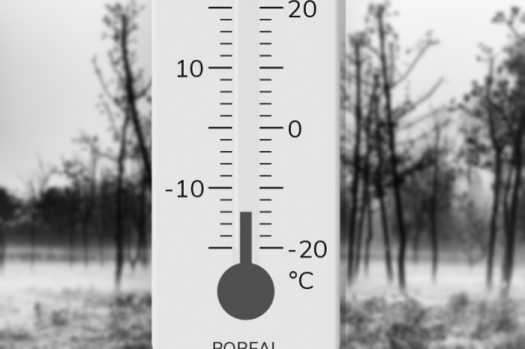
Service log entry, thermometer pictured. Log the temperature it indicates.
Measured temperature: -14 °C
